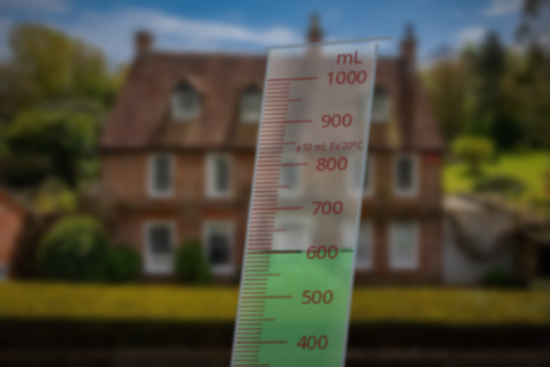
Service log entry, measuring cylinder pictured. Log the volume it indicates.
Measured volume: 600 mL
